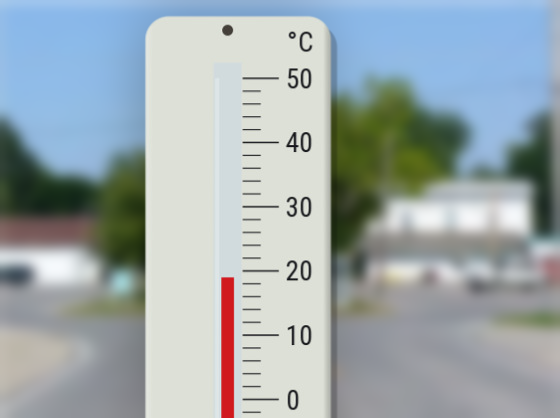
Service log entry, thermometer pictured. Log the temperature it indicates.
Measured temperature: 19 °C
